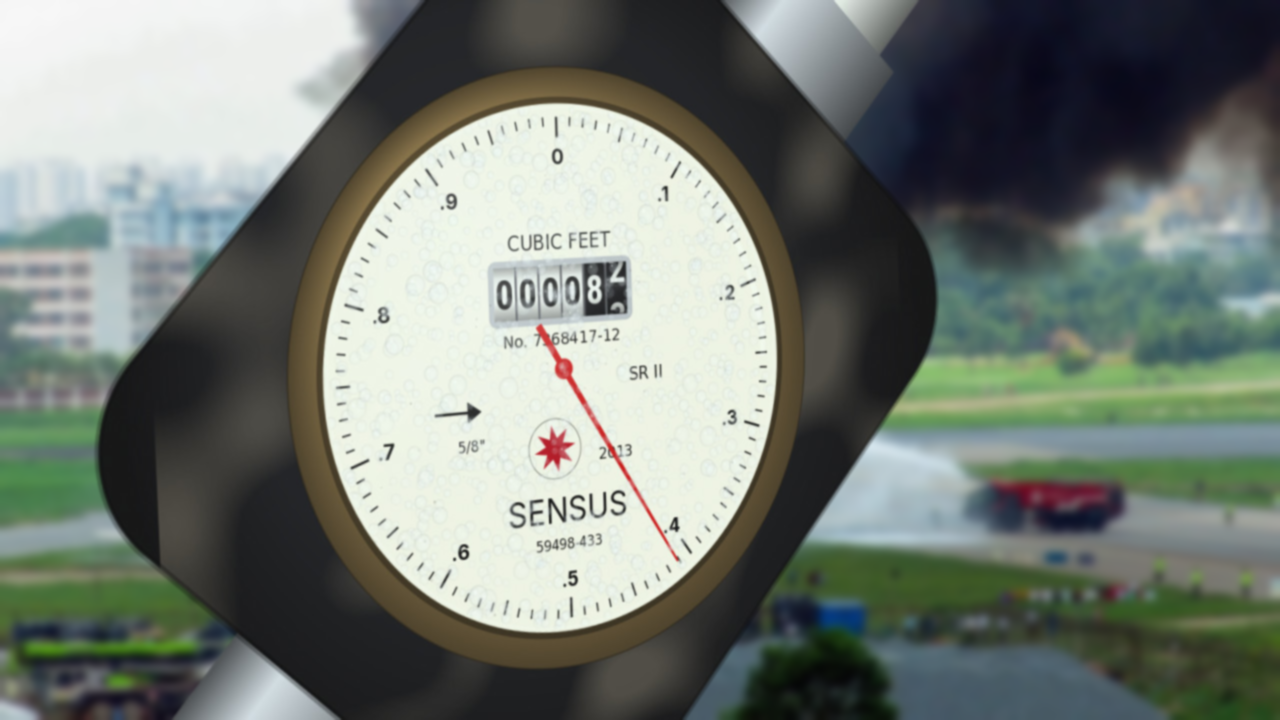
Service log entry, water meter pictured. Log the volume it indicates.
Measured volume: 82.41 ft³
